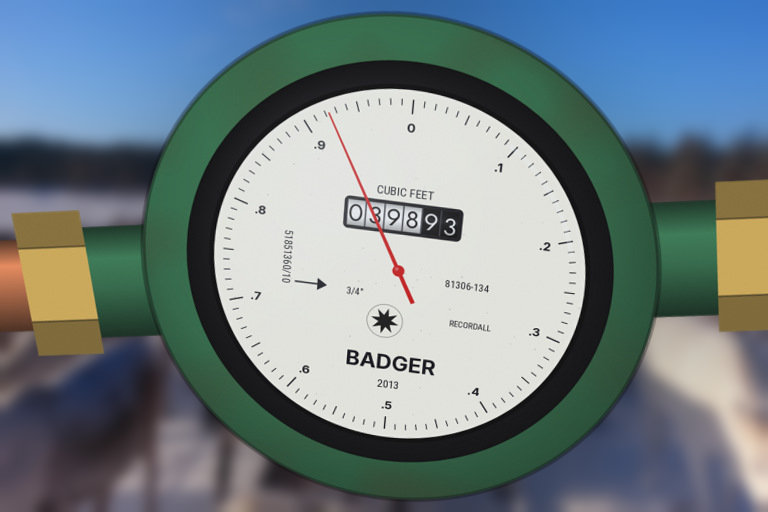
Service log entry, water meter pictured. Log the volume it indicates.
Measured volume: 39892.92 ft³
